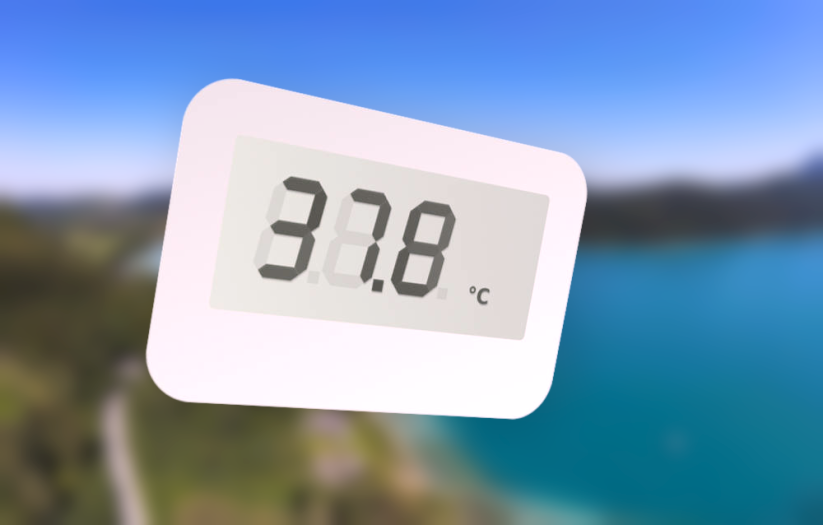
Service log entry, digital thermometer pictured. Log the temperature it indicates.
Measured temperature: 37.8 °C
